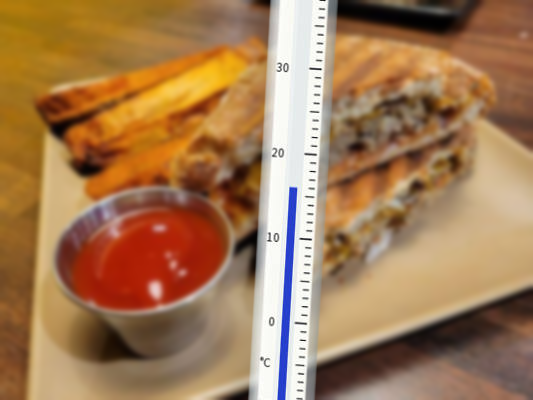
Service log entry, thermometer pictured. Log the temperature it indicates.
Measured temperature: 16 °C
